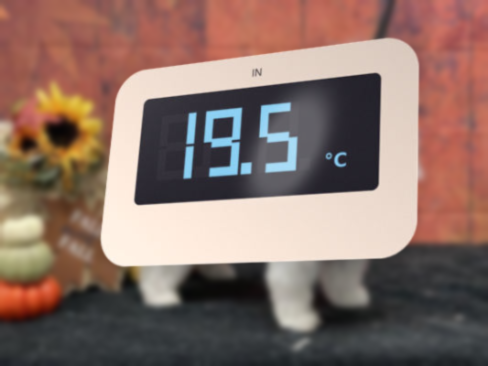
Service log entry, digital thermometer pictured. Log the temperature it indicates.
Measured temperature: 19.5 °C
